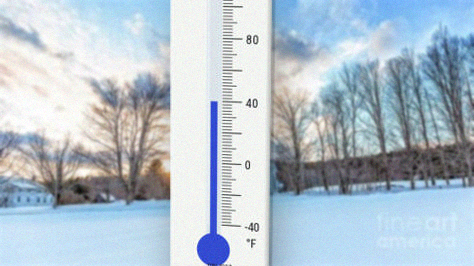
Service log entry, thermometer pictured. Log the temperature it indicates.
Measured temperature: 40 °F
